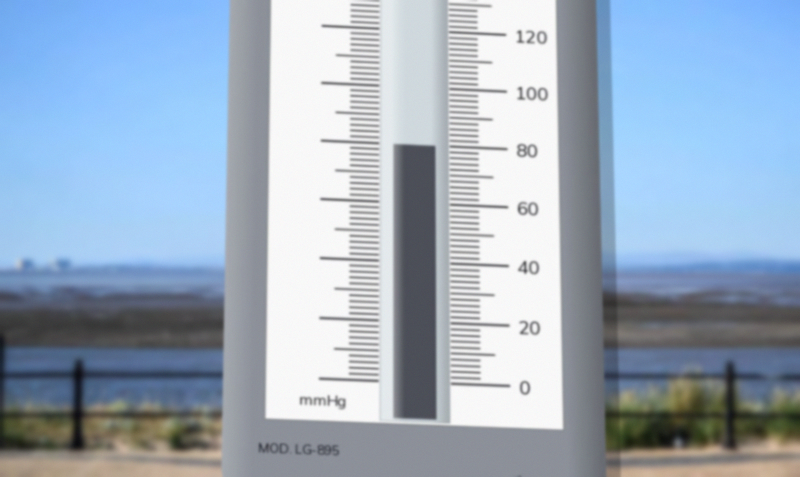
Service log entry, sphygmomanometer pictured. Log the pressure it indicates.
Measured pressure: 80 mmHg
